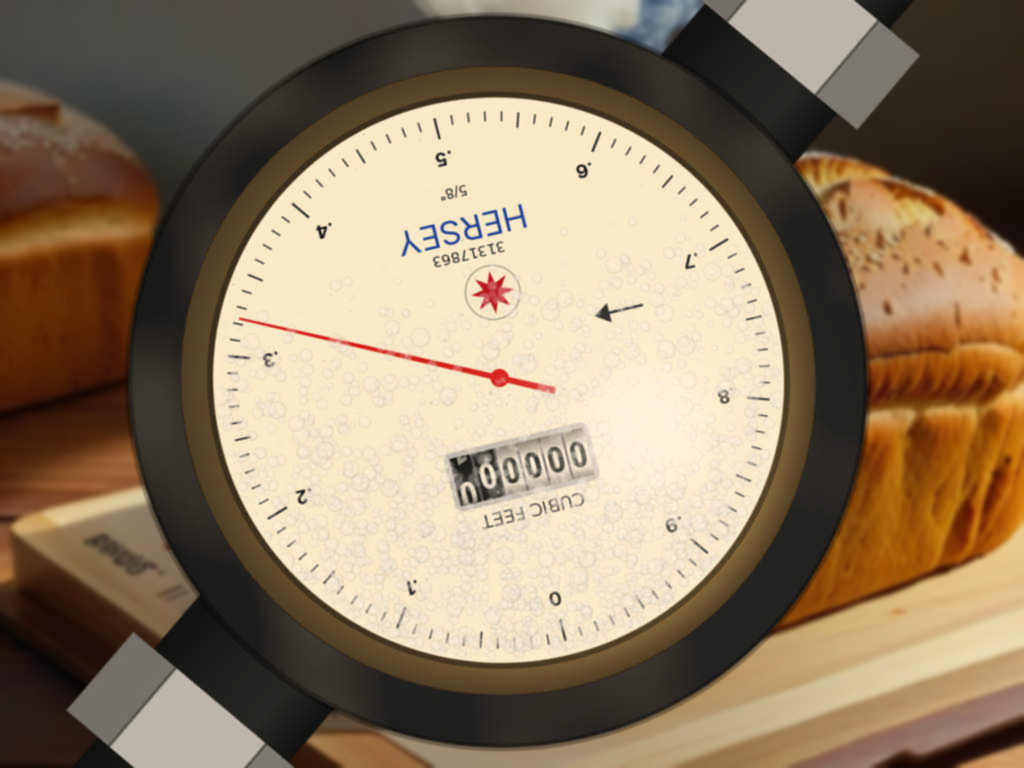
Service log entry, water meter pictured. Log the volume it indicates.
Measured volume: 0.32 ft³
